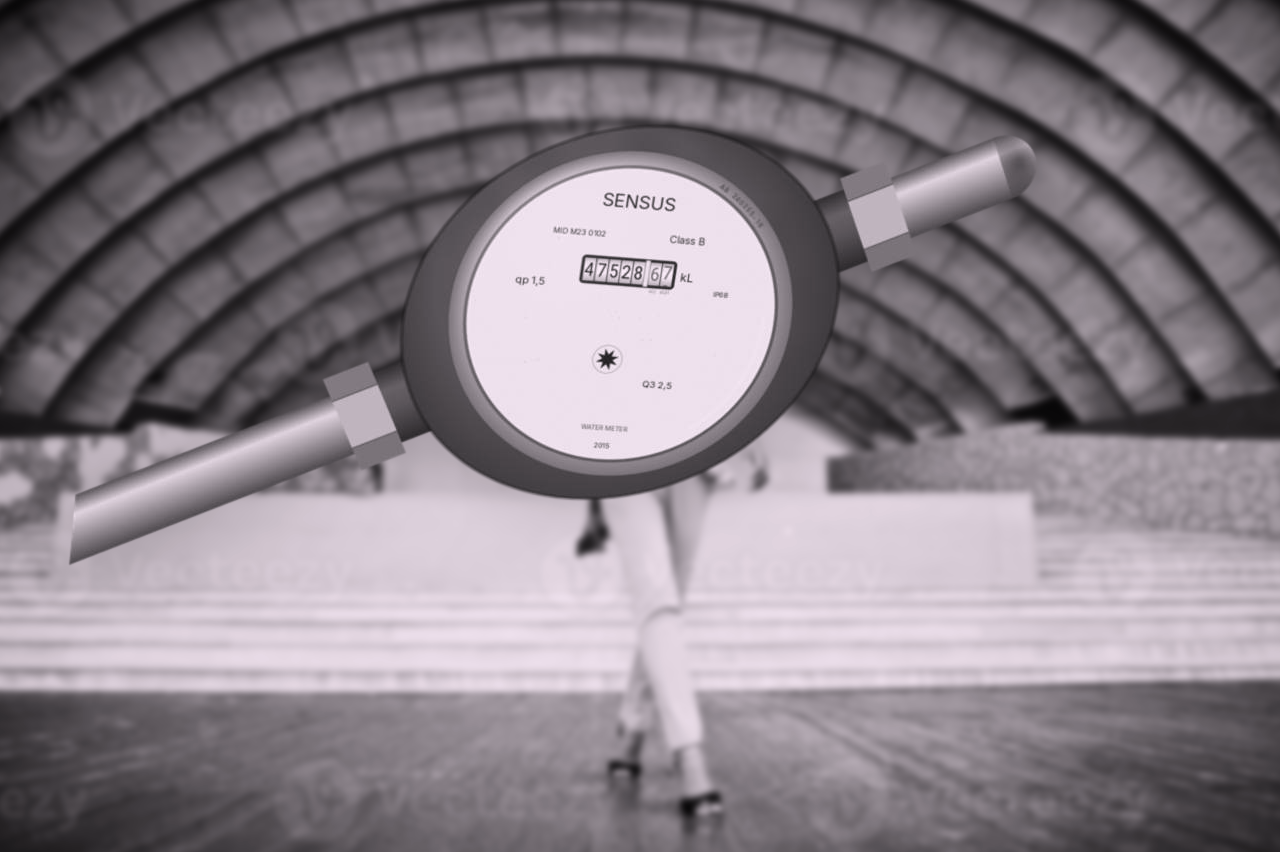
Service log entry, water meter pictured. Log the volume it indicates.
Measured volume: 47528.67 kL
